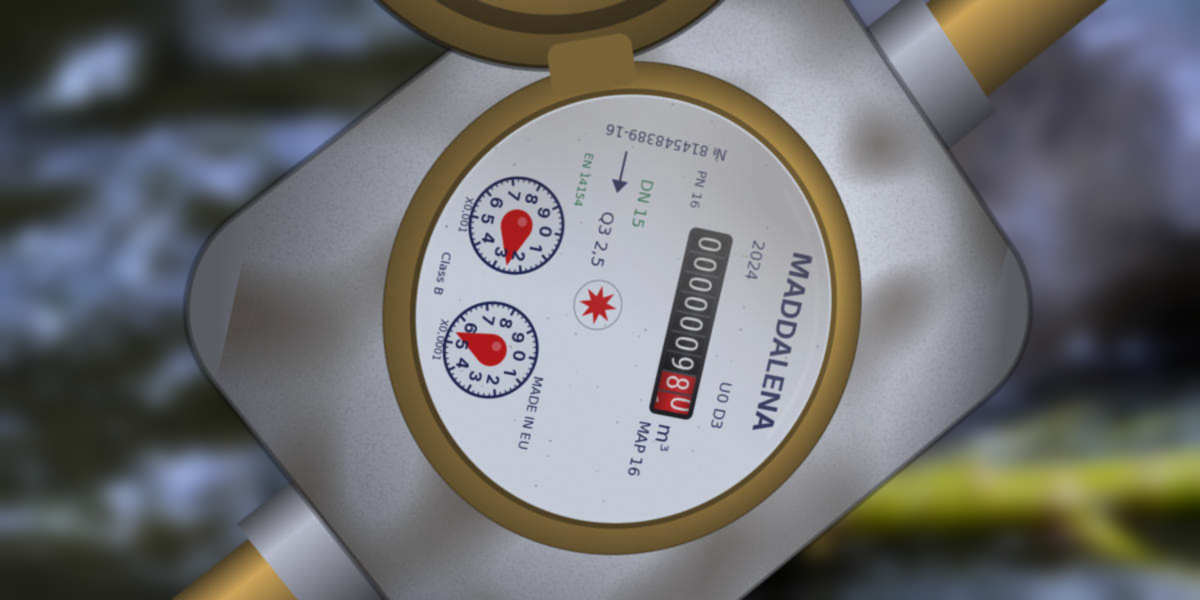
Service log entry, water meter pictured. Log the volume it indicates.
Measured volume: 9.8025 m³
